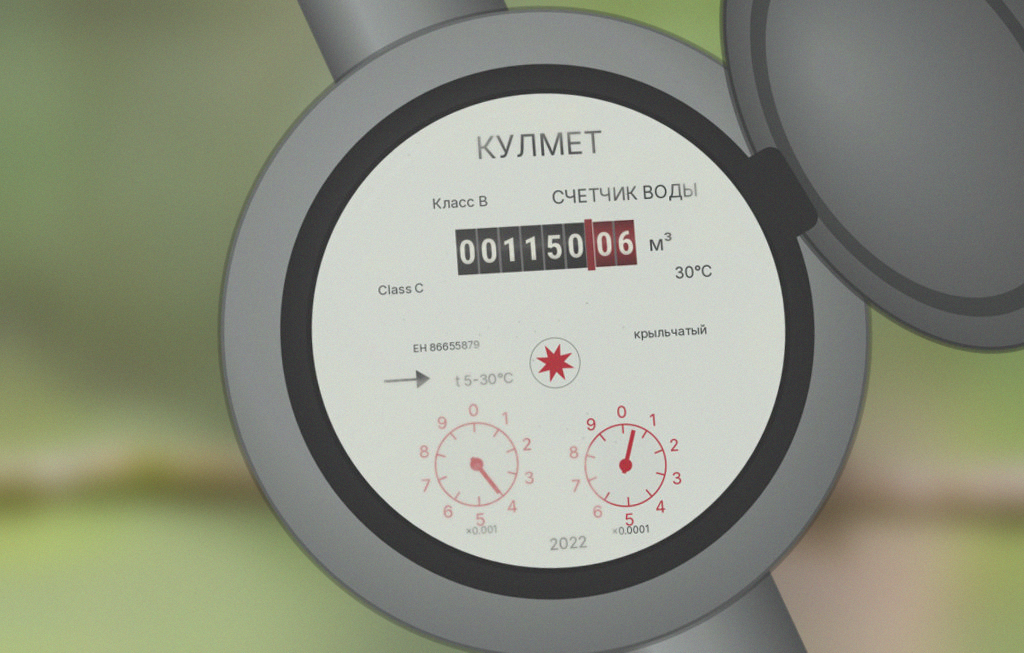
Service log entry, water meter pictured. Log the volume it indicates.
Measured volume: 1150.0640 m³
